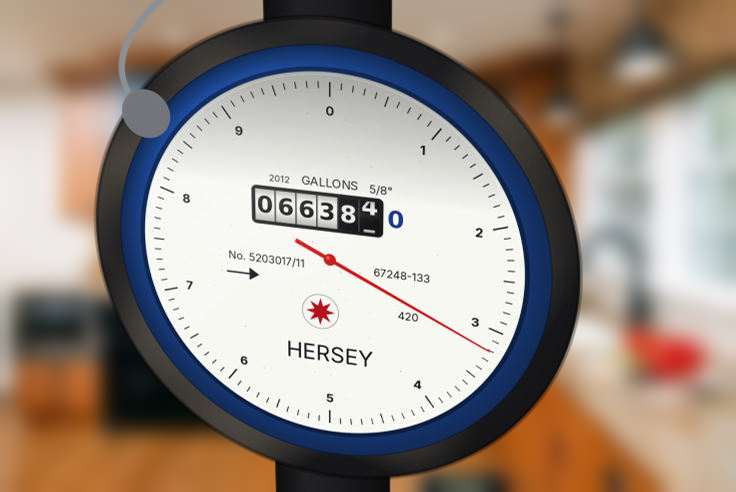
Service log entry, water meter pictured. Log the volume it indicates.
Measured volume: 663843.2 gal
